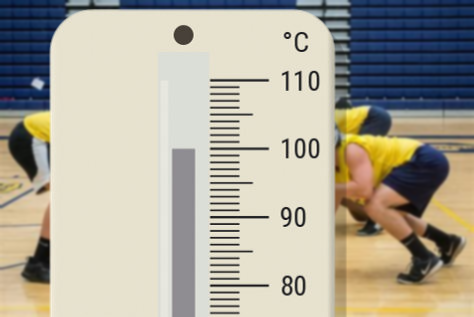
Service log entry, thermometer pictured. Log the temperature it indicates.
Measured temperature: 100 °C
